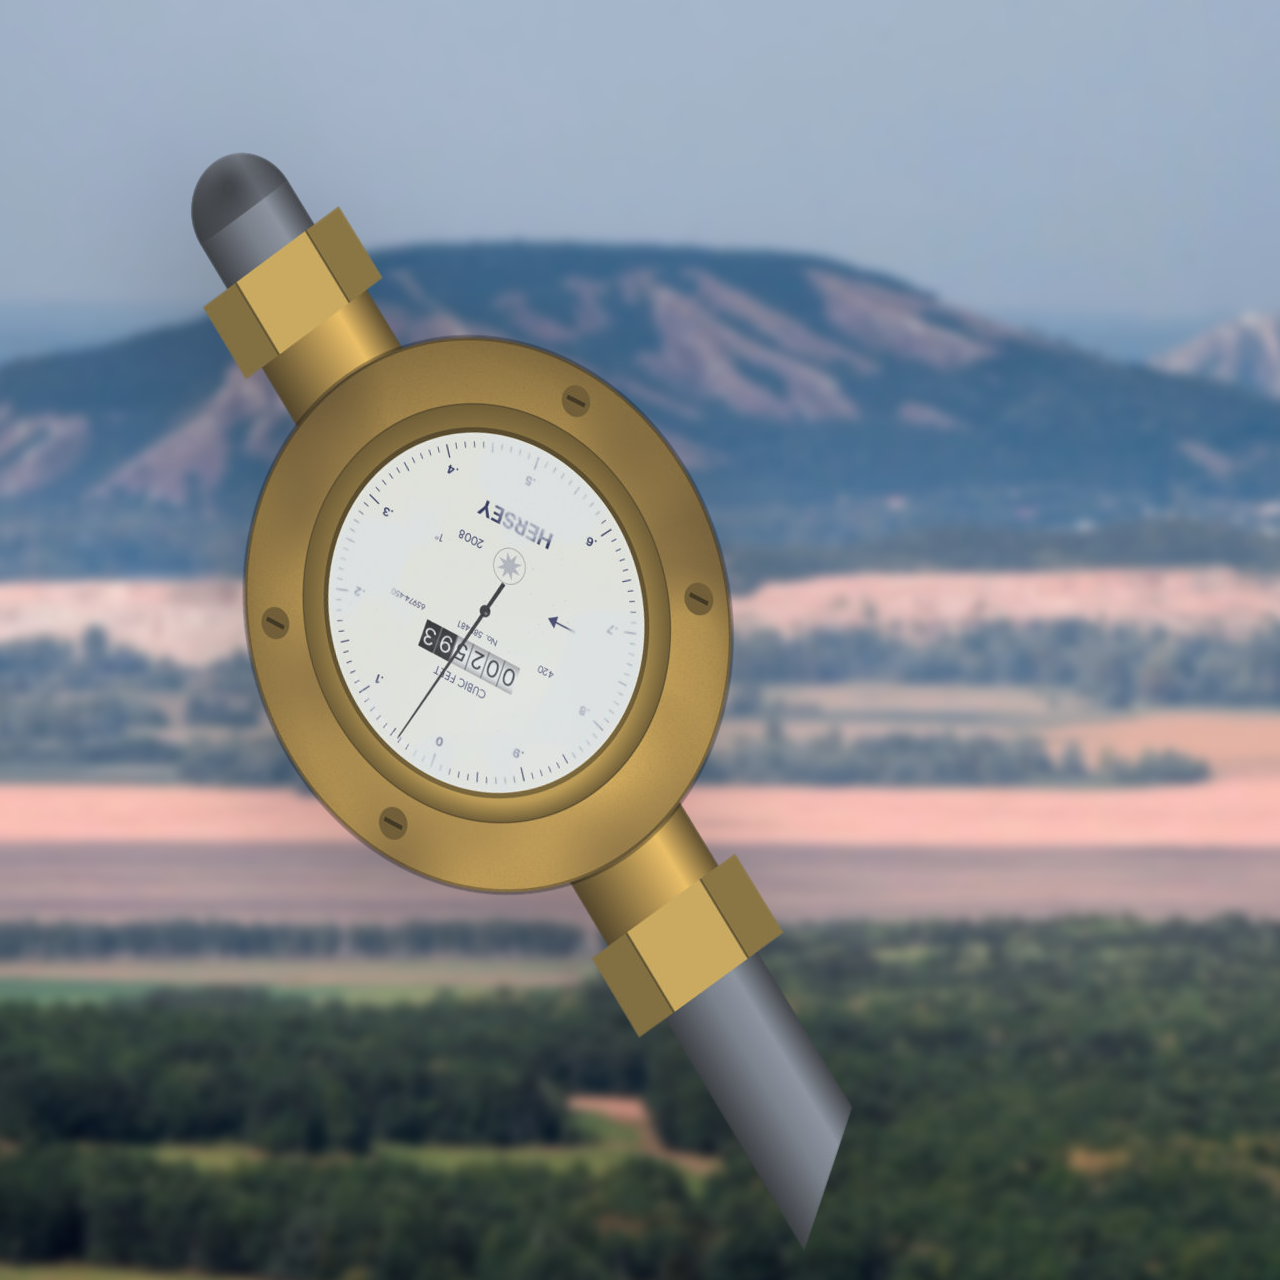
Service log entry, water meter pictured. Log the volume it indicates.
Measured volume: 2593.04 ft³
